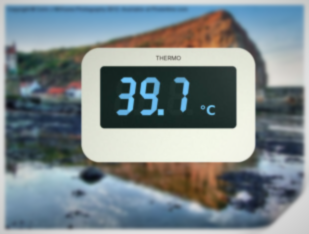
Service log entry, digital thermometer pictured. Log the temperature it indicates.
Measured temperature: 39.7 °C
